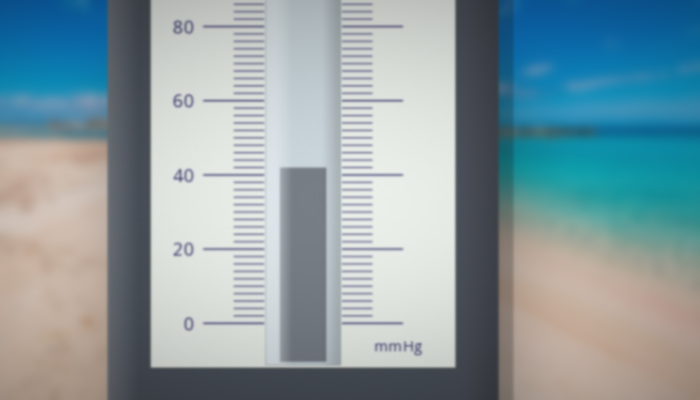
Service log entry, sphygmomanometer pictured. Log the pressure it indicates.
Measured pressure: 42 mmHg
